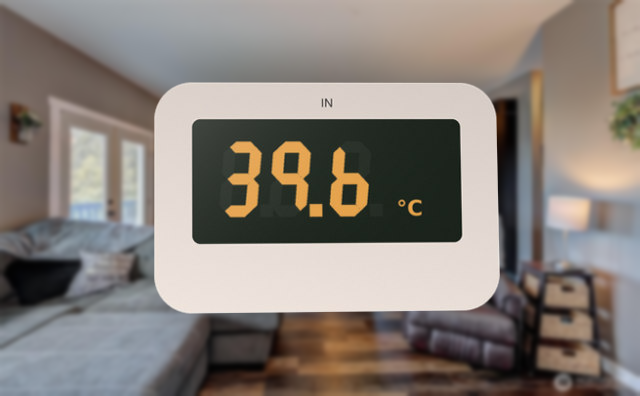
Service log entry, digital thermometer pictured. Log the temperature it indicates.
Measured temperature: 39.6 °C
